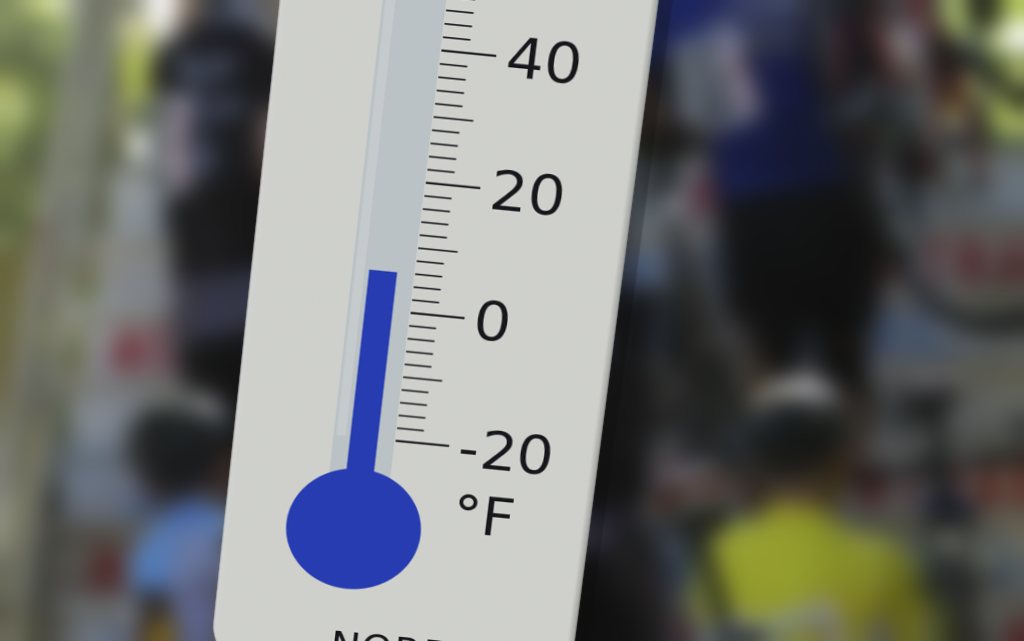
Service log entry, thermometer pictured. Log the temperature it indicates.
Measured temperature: 6 °F
